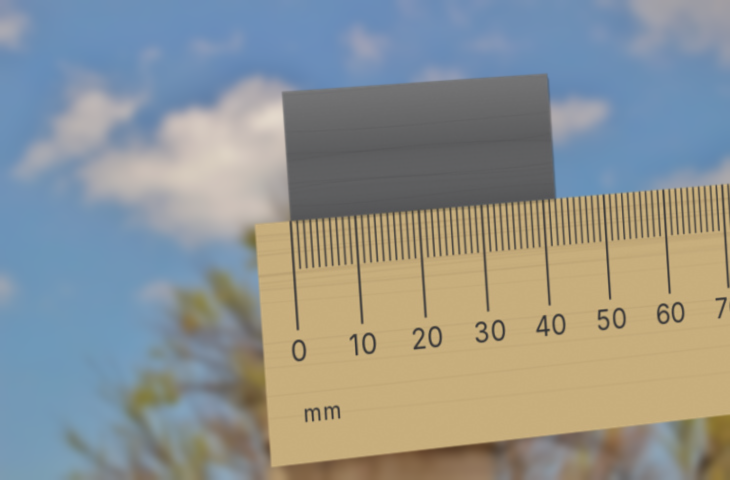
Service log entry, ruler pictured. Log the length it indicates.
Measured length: 42 mm
